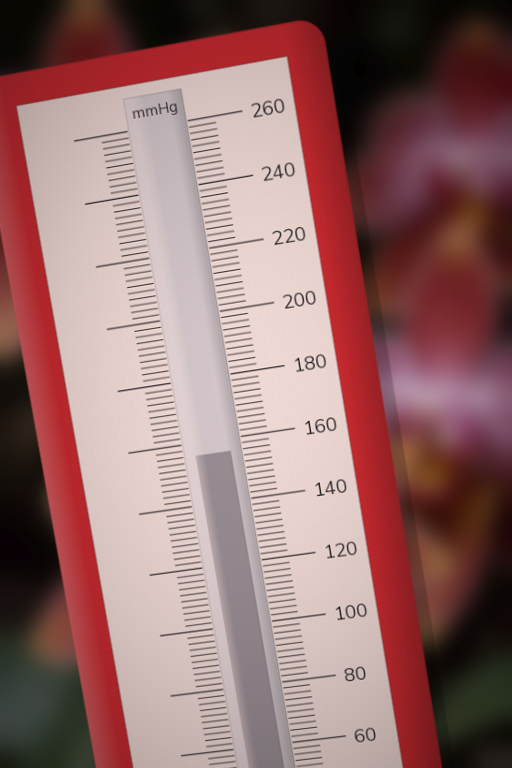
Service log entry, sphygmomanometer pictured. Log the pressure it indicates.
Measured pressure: 156 mmHg
